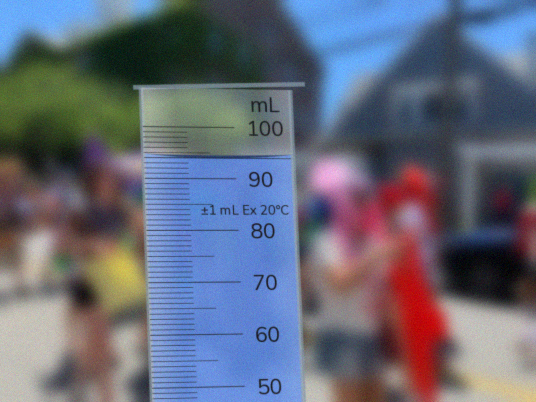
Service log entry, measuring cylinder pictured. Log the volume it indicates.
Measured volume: 94 mL
